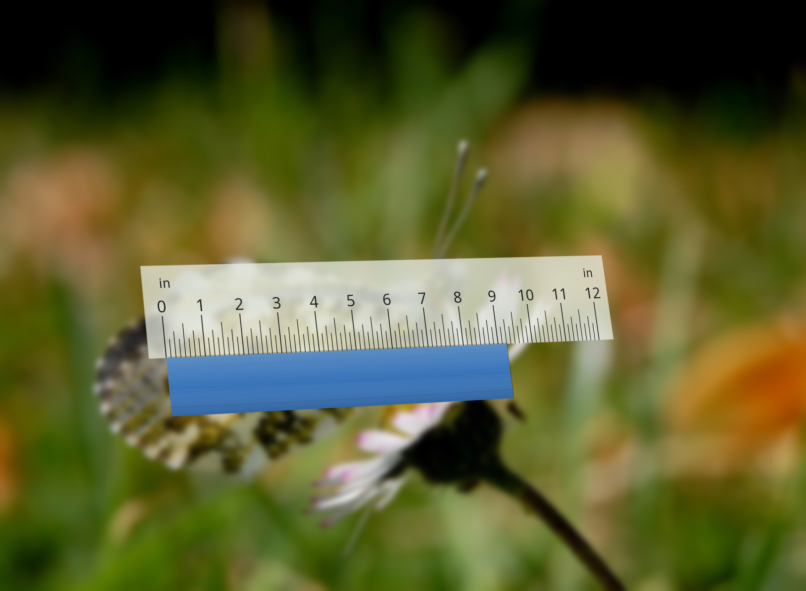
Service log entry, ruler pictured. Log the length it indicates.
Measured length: 9.25 in
